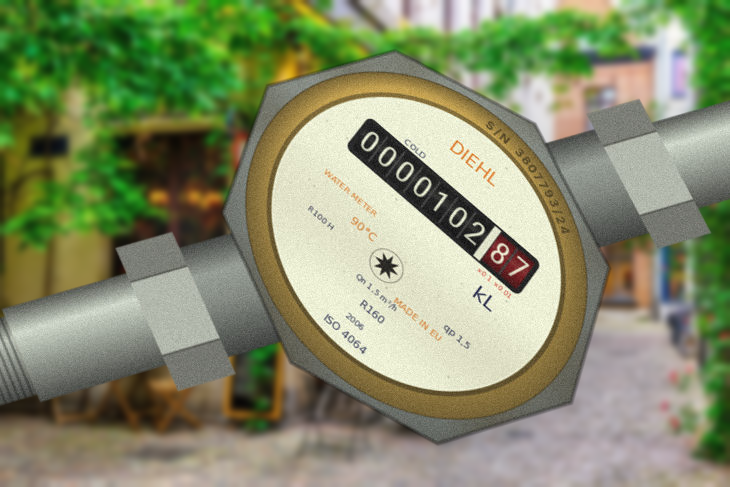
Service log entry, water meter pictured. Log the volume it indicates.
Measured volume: 102.87 kL
